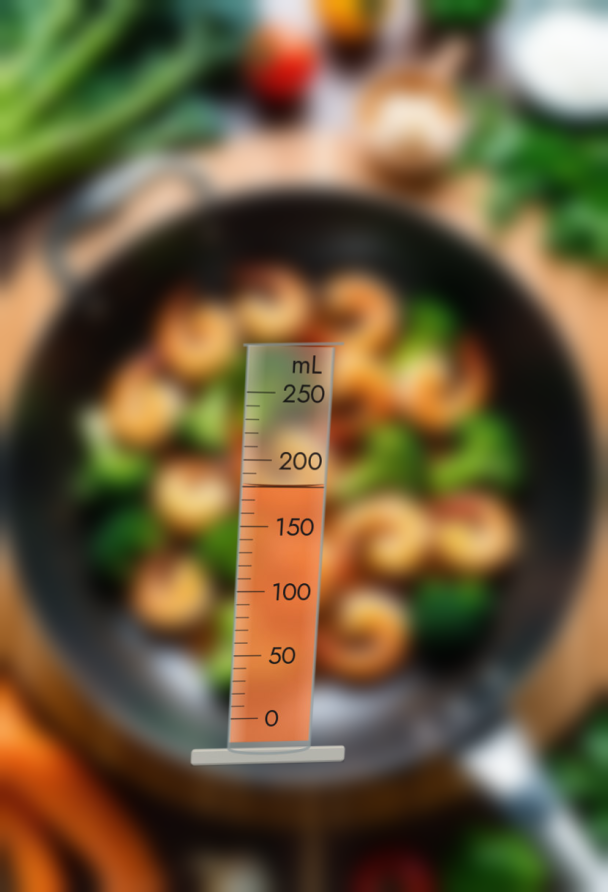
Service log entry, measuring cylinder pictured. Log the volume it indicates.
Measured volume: 180 mL
